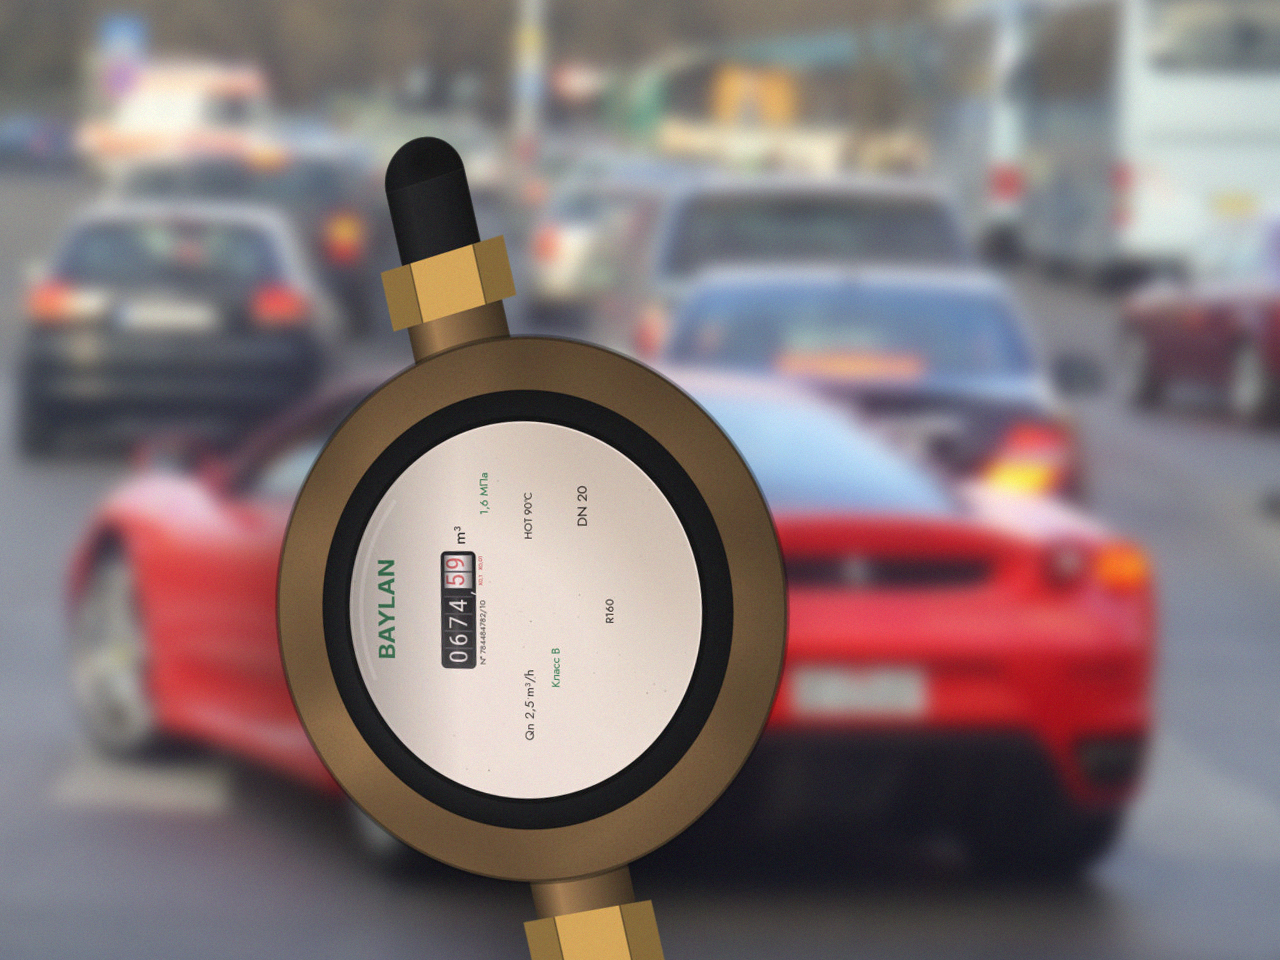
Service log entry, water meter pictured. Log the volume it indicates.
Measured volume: 674.59 m³
